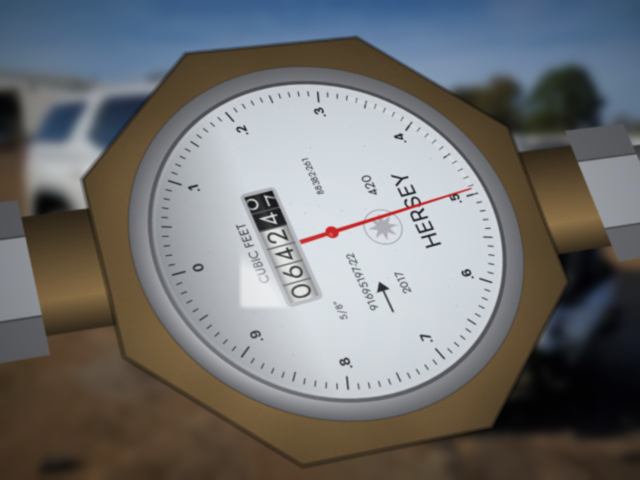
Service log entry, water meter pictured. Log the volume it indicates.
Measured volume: 64246.49 ft³
